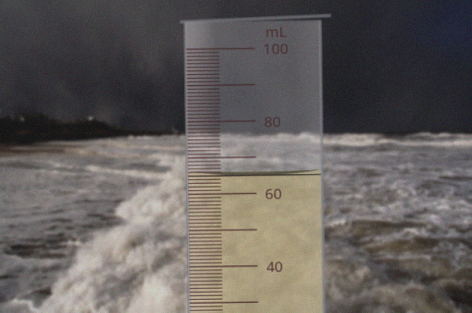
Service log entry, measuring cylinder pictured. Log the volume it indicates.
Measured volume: 65 mL
